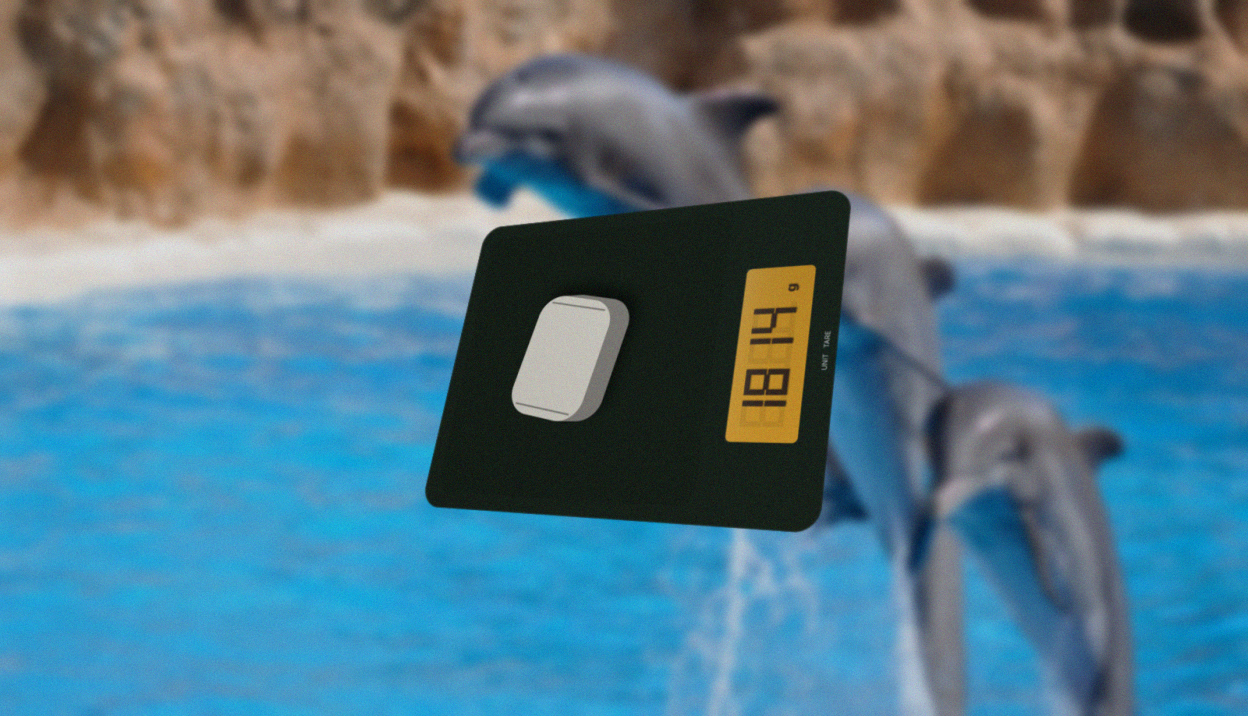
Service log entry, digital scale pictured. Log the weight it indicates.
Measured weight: 1814 g
